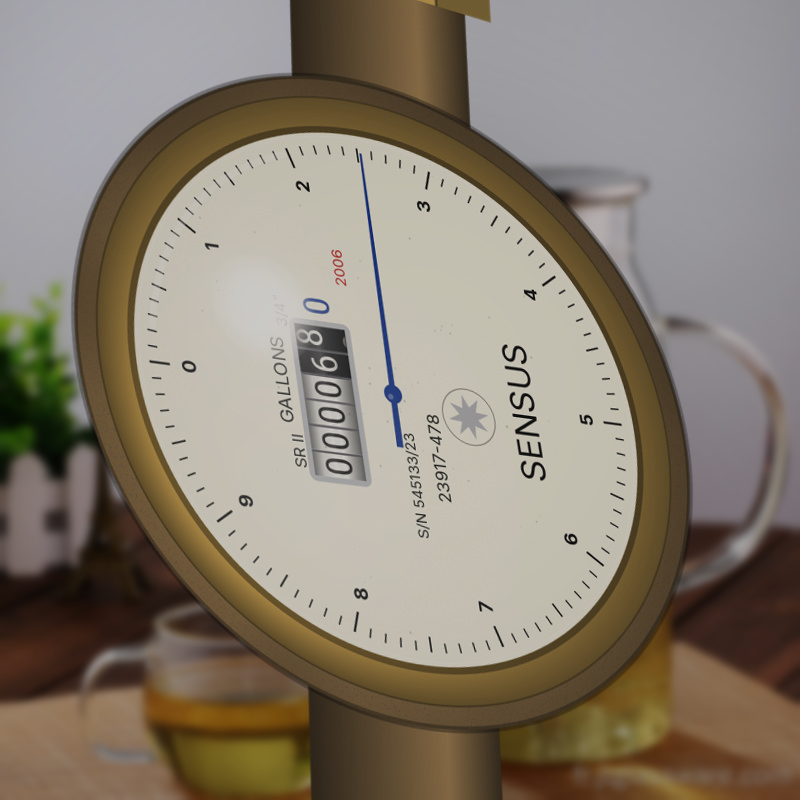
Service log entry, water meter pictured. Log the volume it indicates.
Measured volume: 682.5 gal
